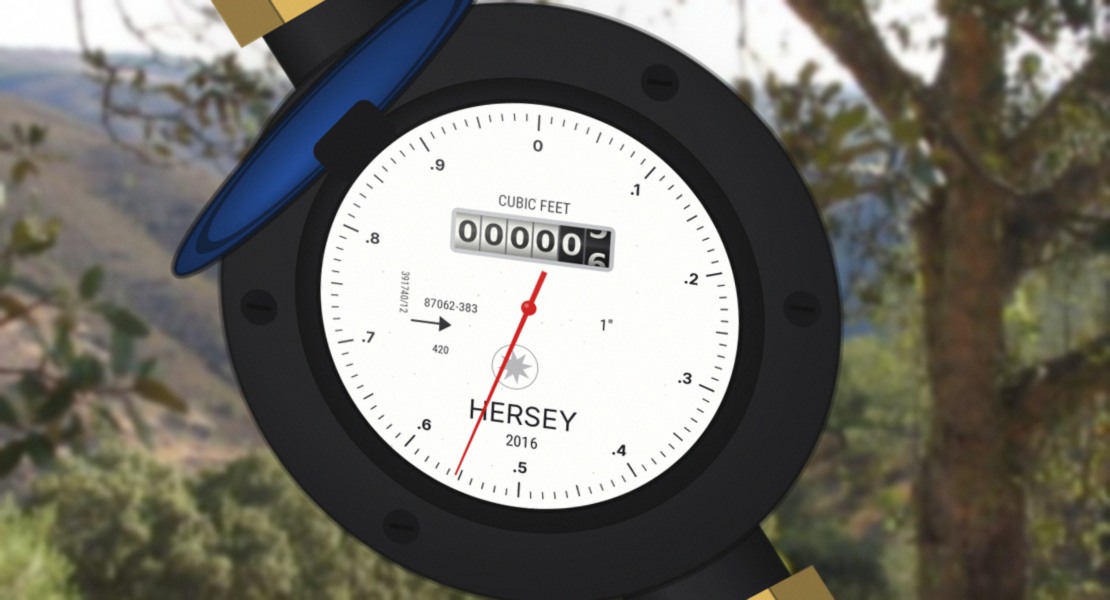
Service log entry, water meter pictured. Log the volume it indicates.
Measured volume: 5.55 ft³
